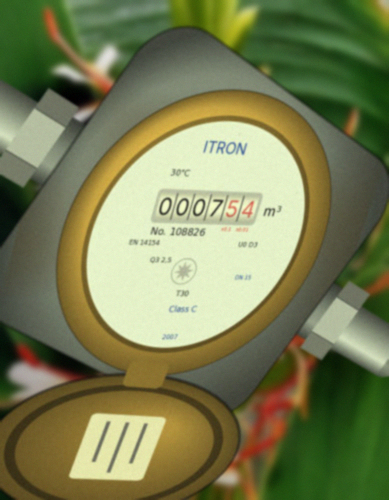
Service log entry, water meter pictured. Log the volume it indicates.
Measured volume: 7.54 m³
